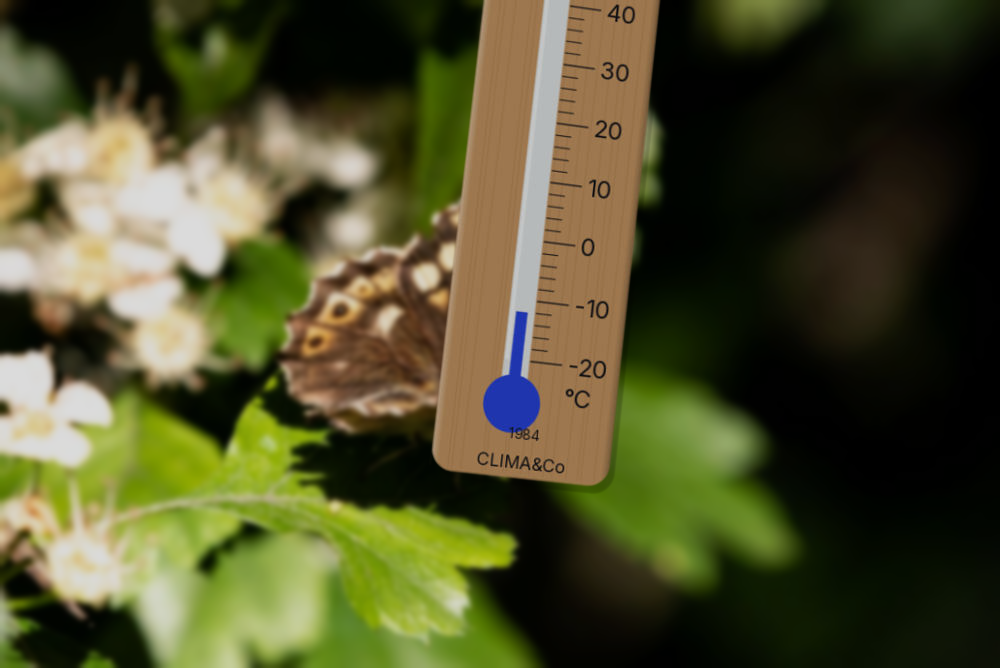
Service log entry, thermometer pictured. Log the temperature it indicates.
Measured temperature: -12 °C
